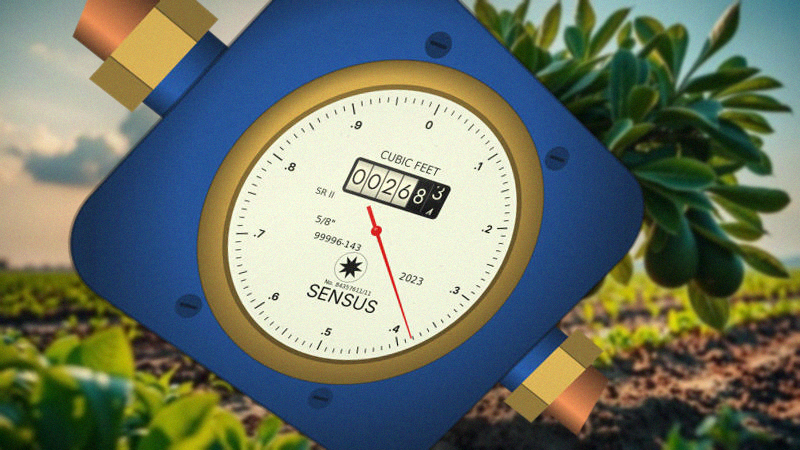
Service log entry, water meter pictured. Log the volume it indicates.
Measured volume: 2683.38 ft³
